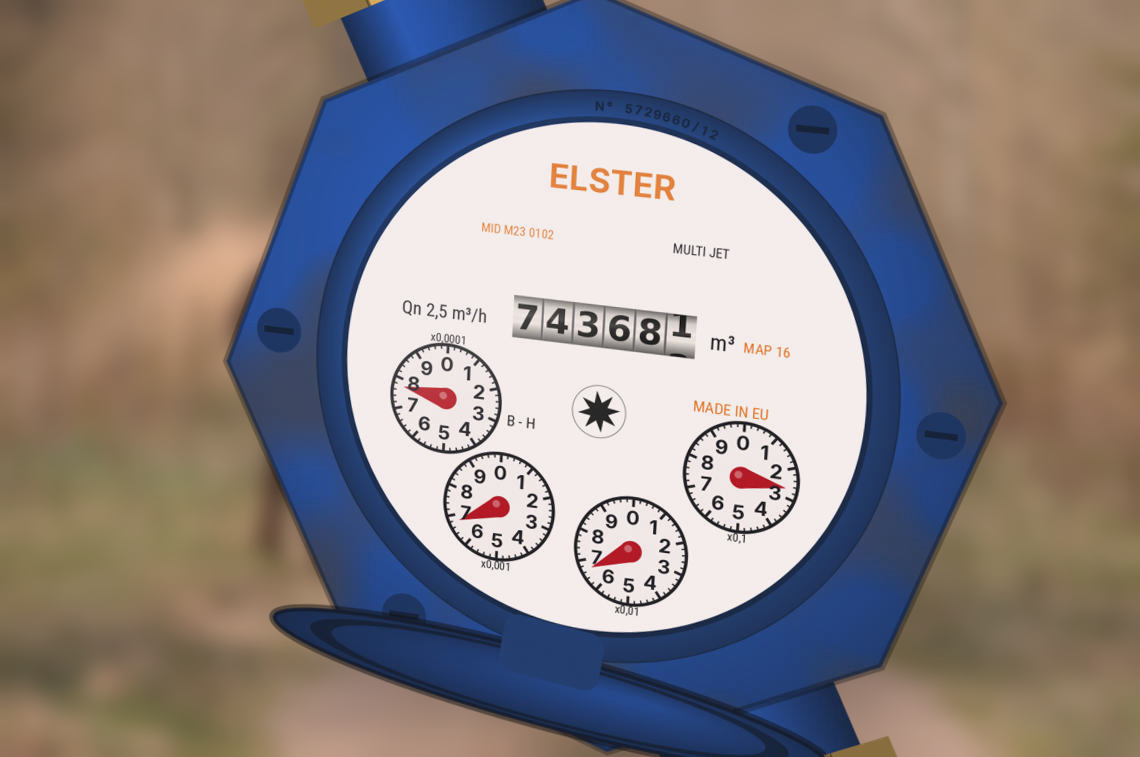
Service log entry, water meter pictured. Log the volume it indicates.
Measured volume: 743681.2667 m³
